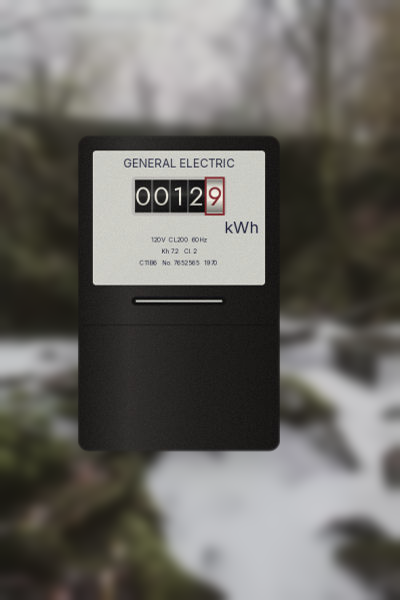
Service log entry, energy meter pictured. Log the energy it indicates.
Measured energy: 12.9 kWh
